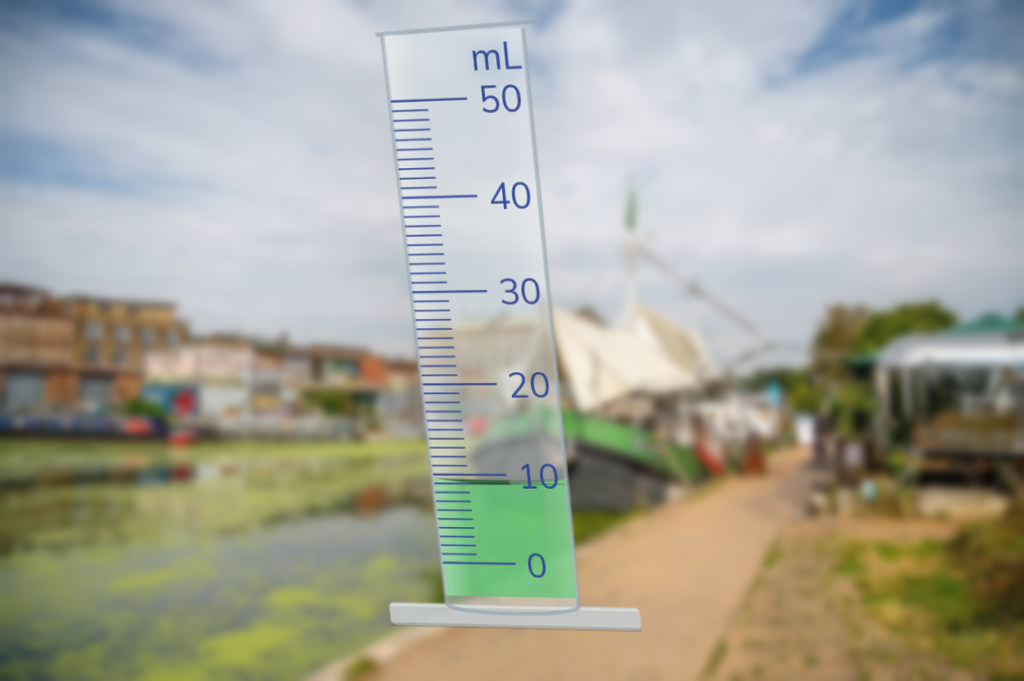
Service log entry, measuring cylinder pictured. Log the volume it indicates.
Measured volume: 9 mL
